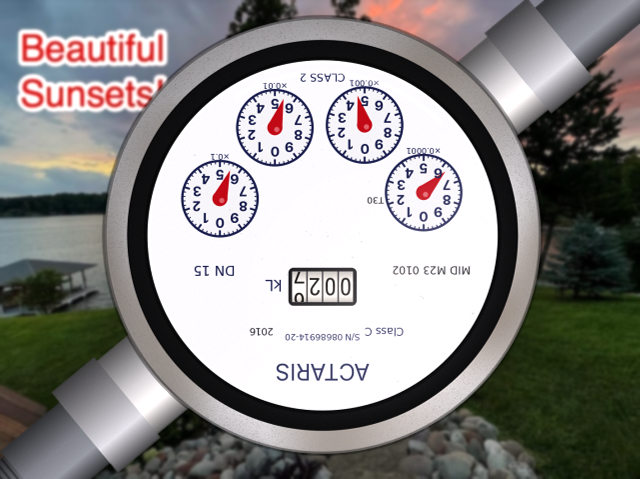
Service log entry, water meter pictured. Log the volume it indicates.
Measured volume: 26.5546 kL
